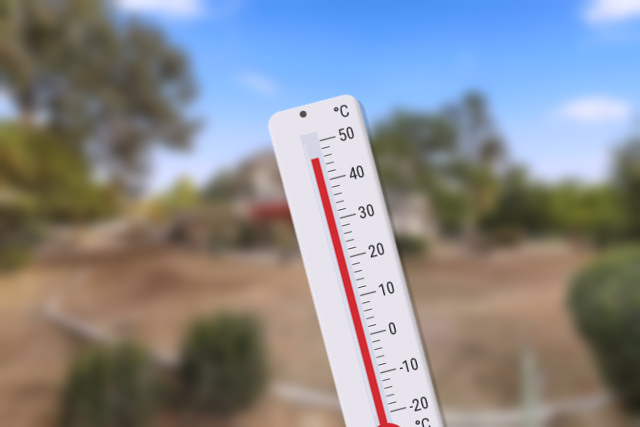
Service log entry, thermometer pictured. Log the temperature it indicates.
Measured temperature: 46 °C
